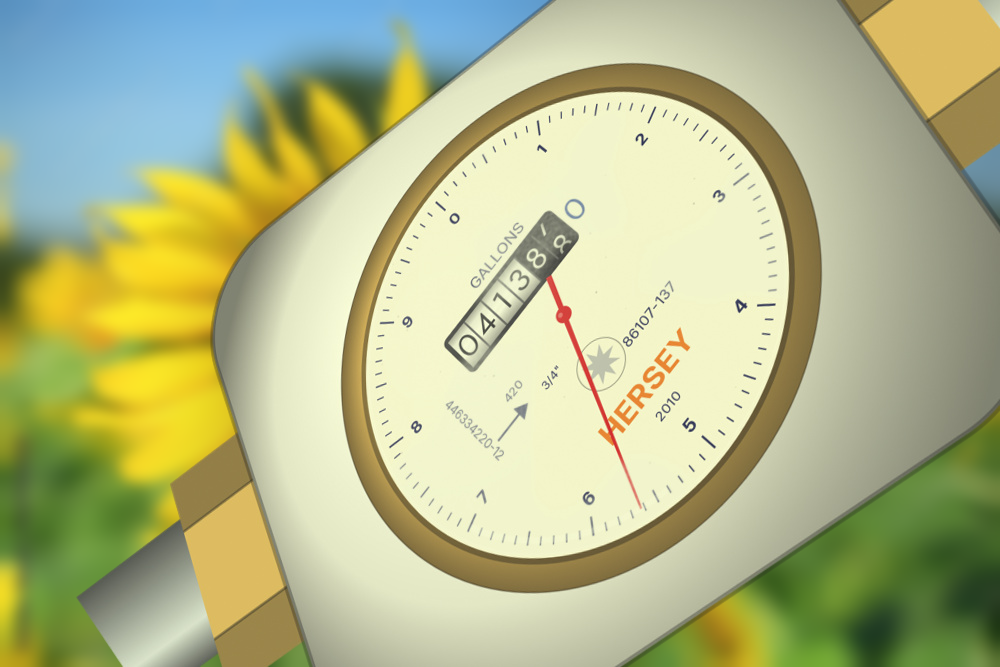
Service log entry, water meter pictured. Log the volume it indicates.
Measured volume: 413875.6 gal
